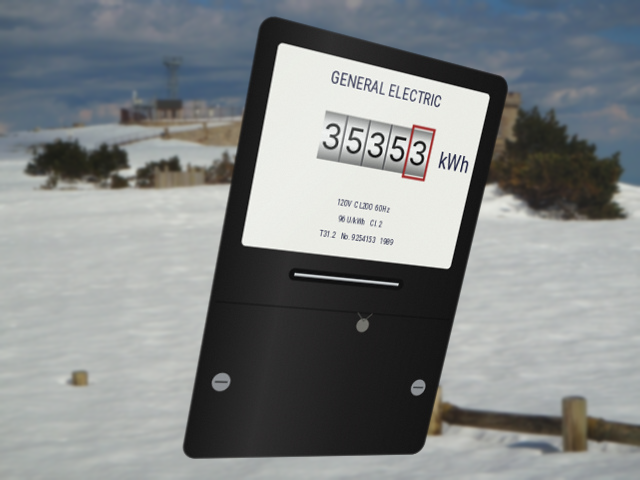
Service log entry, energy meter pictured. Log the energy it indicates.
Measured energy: 3535.3 kWh
